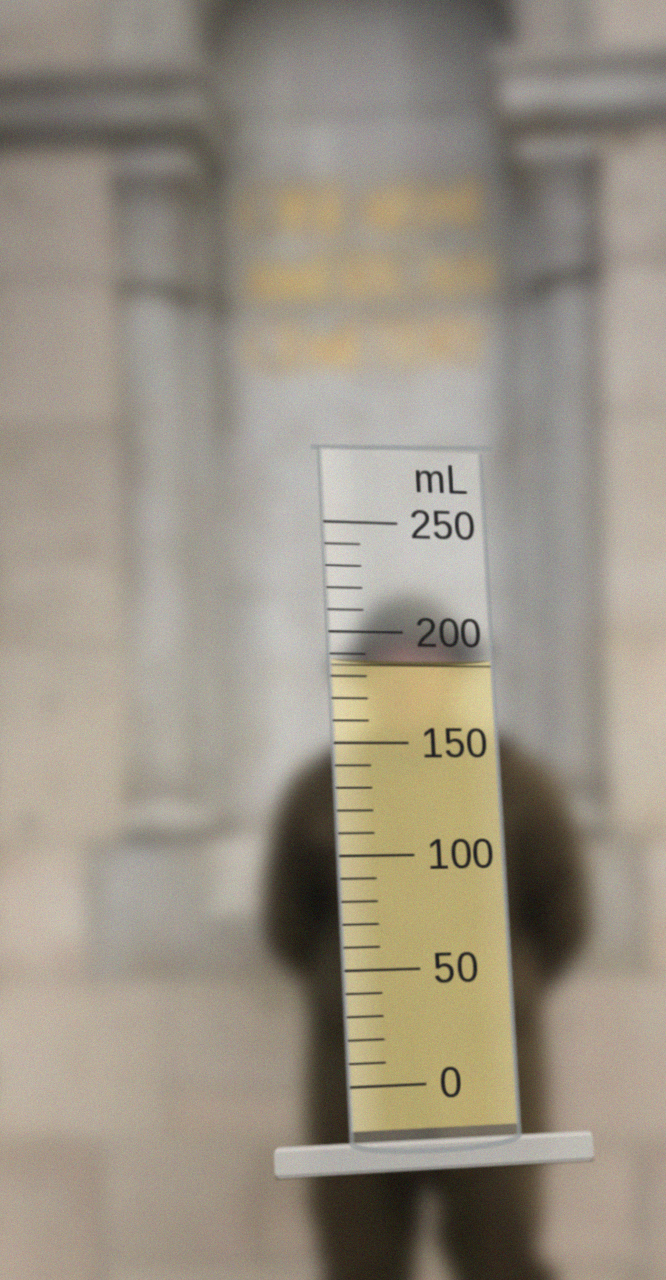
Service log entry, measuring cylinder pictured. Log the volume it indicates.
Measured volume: 185 mL
